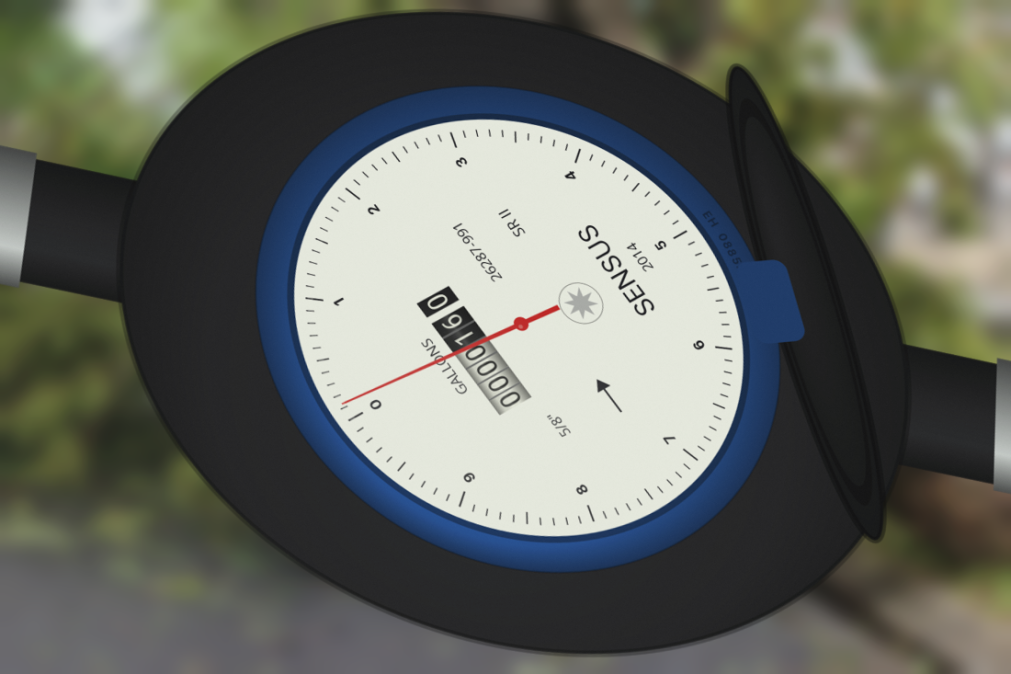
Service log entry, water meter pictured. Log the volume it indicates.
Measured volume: 160.1 gal
